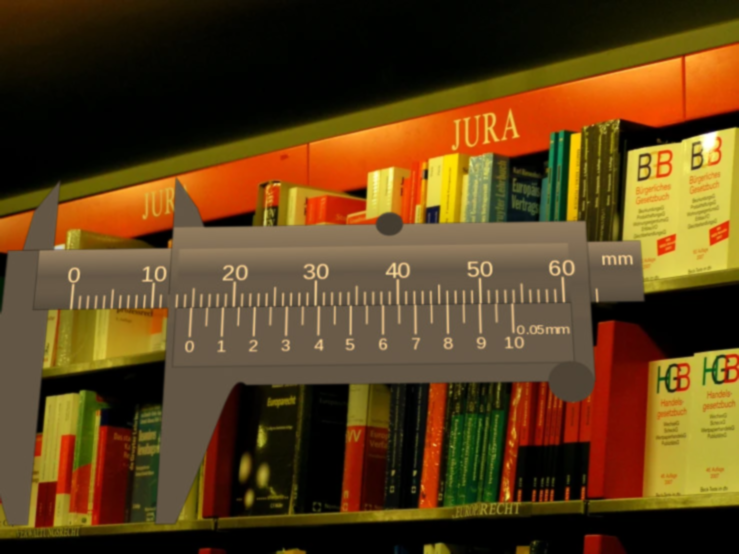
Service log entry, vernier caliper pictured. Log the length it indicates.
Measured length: 14.8 mm
